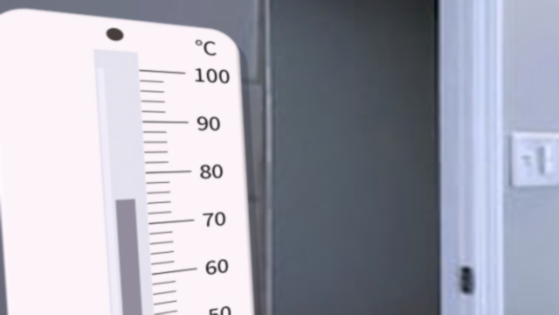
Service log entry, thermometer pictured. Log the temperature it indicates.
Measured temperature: 75 °C
